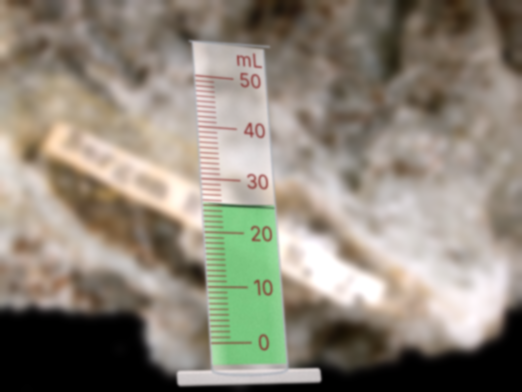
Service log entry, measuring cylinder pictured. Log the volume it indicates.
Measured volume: 25 mL
